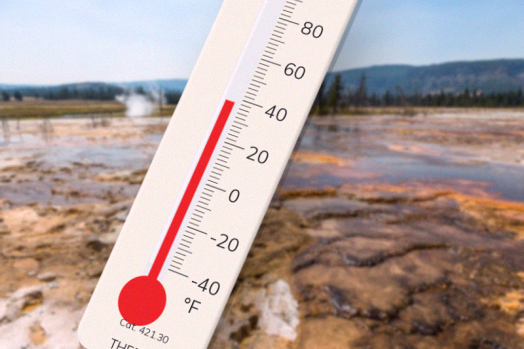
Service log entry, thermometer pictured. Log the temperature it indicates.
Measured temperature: 38 °F
